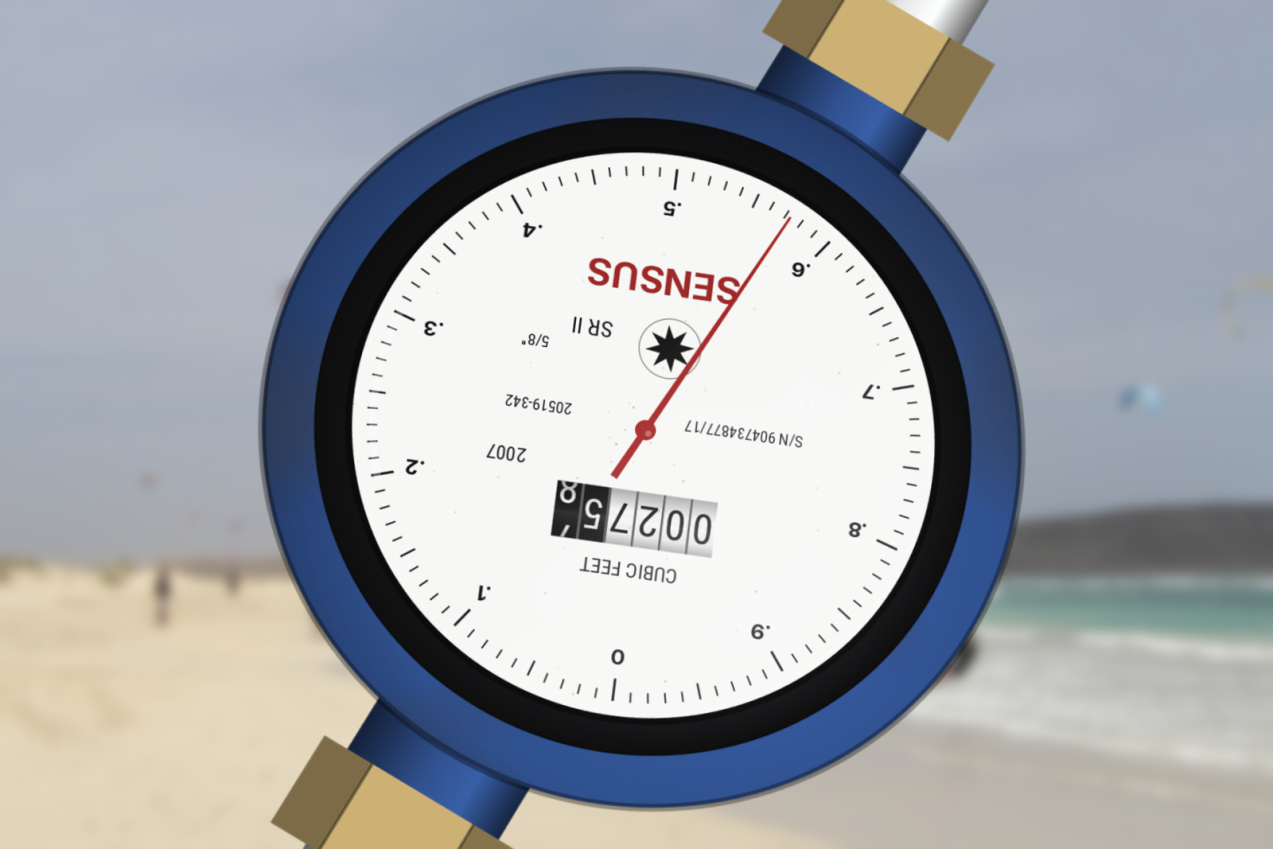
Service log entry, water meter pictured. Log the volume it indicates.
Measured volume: 2757.57 ft³
